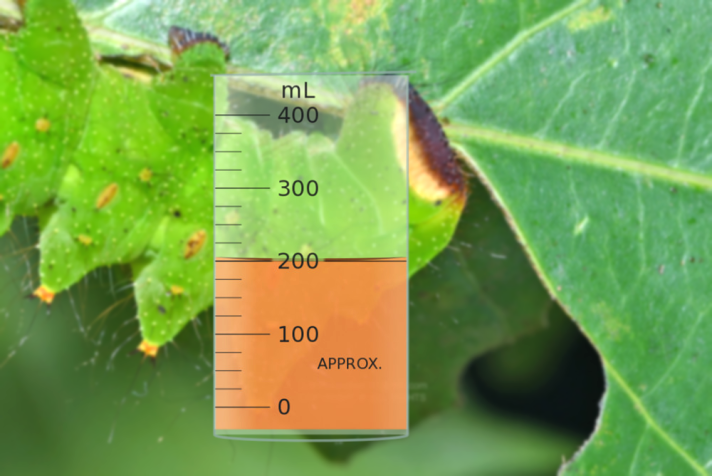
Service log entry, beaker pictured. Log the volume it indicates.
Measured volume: 200 mL
